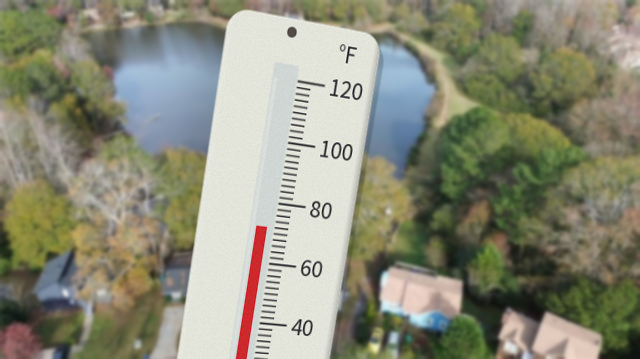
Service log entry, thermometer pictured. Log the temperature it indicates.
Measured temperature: 72 °F
